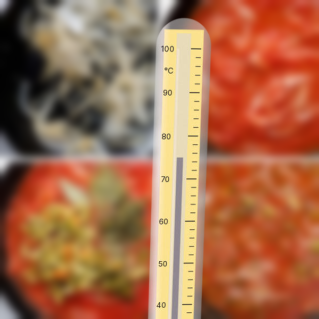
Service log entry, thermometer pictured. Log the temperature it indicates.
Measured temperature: 75 °C
